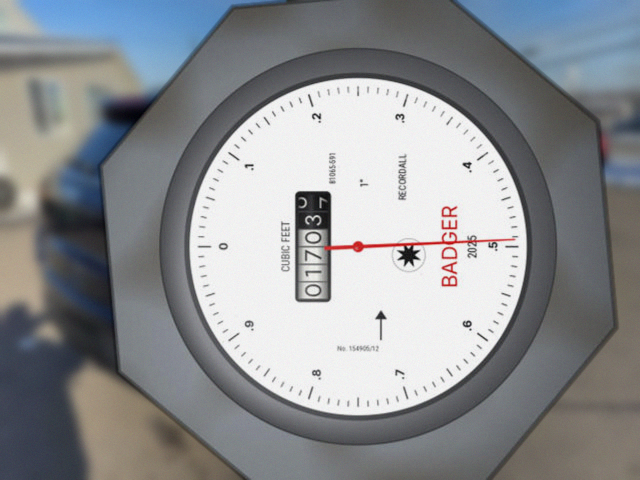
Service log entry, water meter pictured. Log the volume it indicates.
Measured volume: 17036.49 ft³
